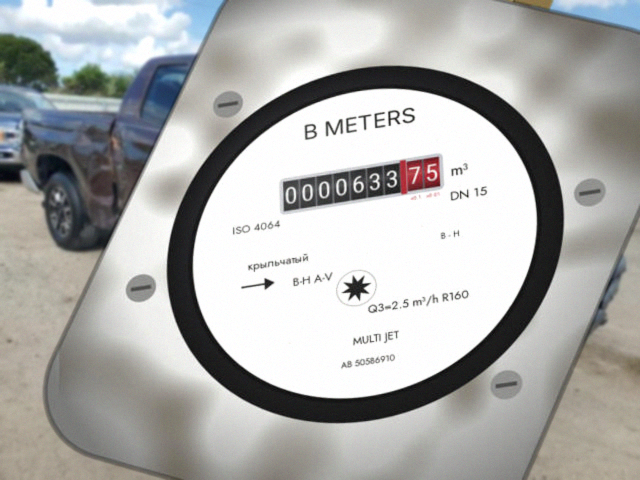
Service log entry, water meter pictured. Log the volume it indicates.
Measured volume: 633.75 m³
